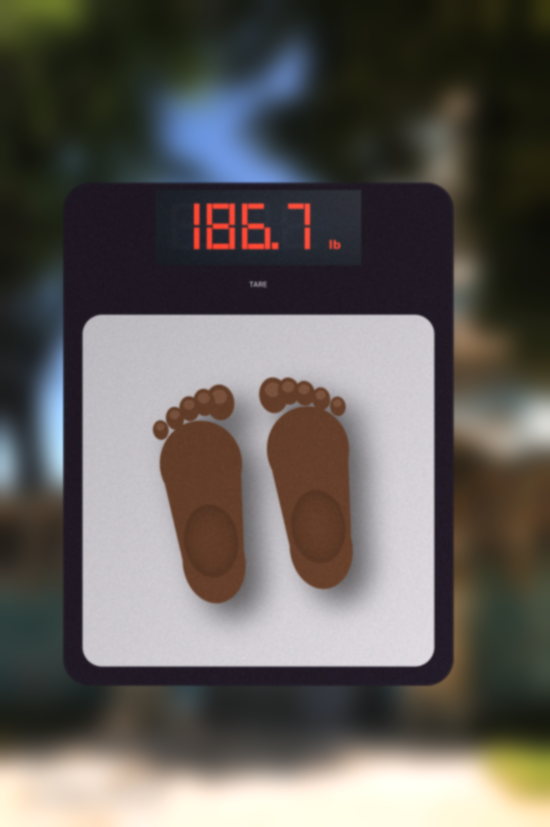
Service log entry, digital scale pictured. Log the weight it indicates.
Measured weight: 186.7 lb
